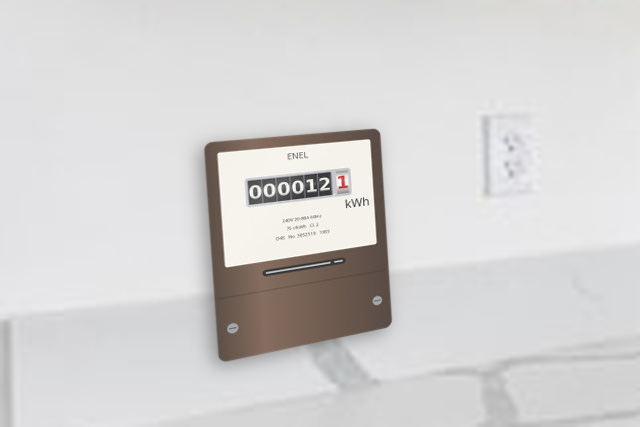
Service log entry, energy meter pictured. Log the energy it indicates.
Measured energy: 12.1 kWh
